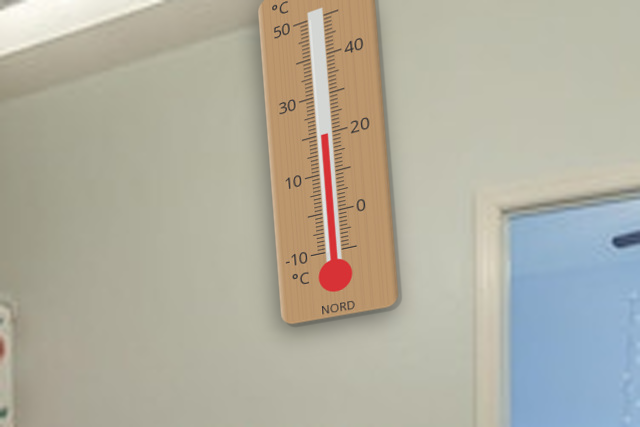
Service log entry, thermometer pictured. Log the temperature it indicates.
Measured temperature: 20 °C
